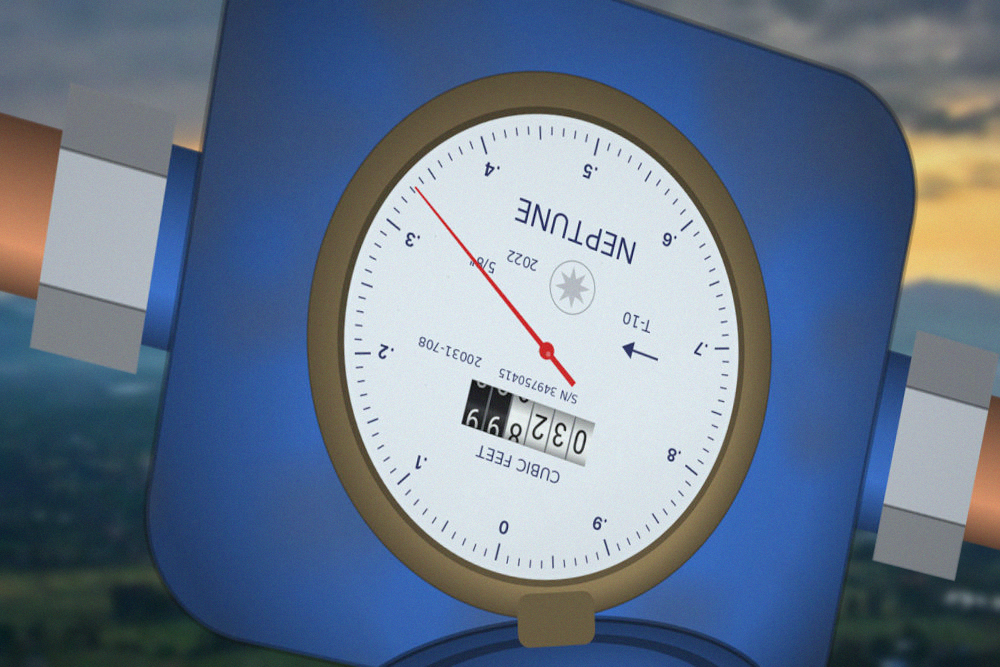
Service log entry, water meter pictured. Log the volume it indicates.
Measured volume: 32899.33 ft³
